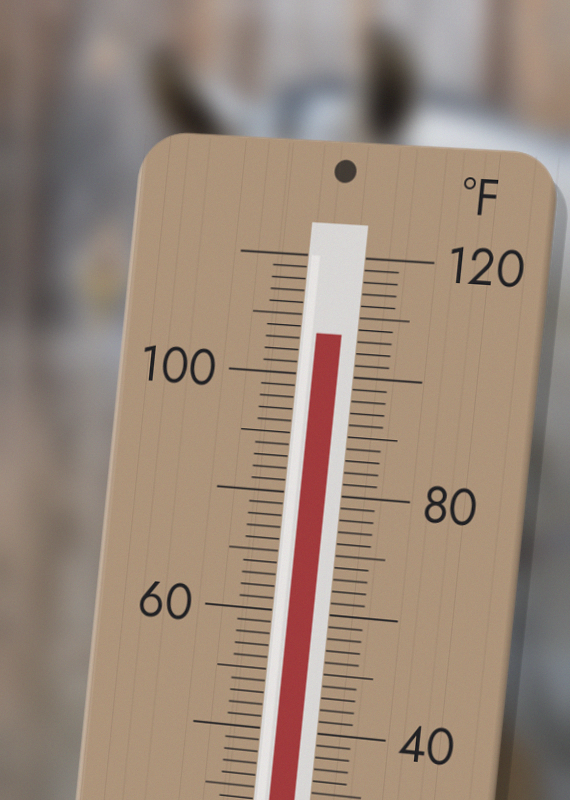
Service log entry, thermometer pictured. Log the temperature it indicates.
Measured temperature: 107 °F
